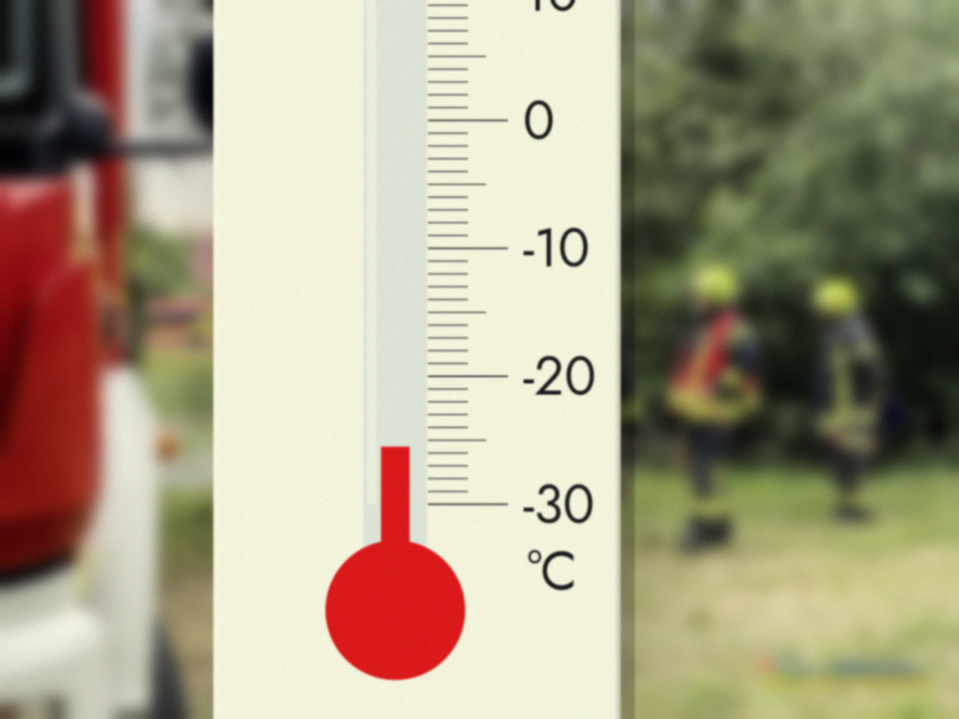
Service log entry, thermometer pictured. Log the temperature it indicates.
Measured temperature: -25.5 °C
